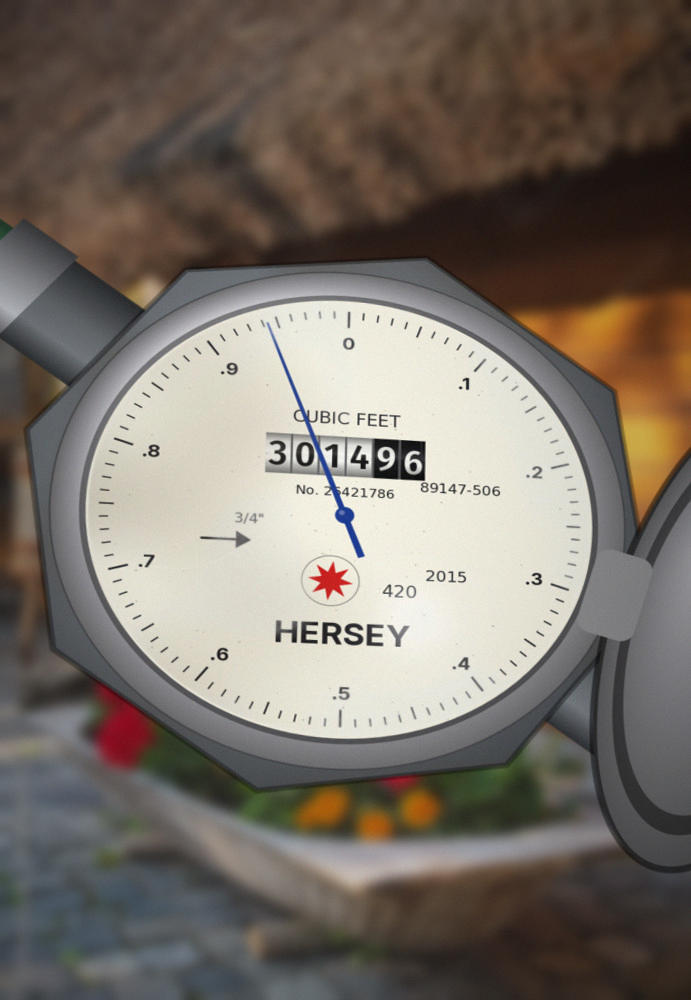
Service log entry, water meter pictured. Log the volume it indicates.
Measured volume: 301495.94 ft³
